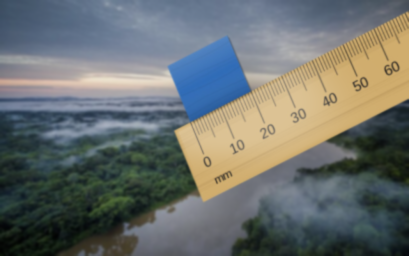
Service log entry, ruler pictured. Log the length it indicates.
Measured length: 20 mm
